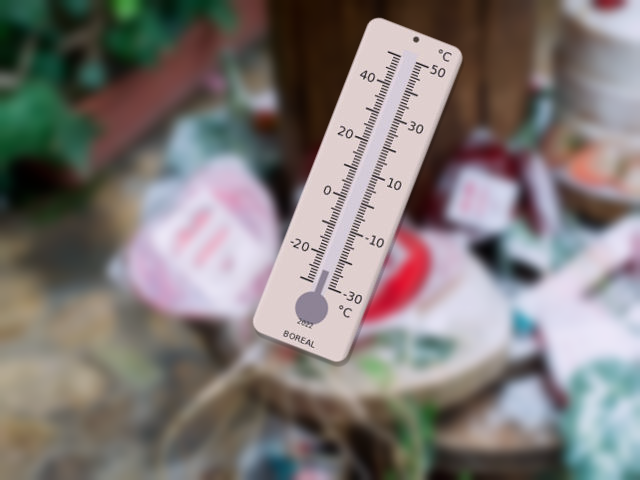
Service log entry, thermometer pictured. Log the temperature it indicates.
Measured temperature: -25 °C
